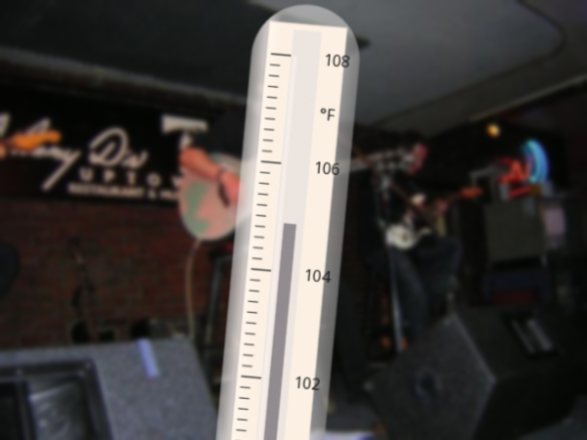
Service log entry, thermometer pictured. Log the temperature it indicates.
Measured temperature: 104.9 °F
